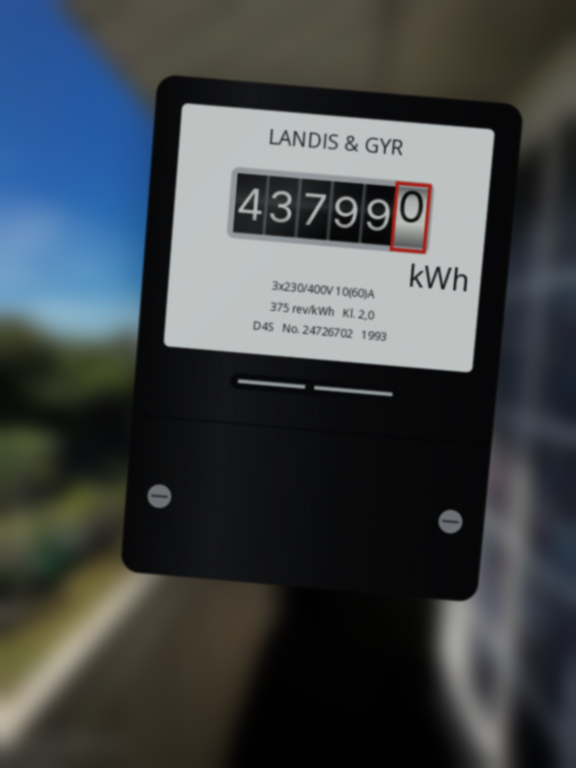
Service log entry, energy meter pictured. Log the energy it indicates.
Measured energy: 43799.0 kWh
